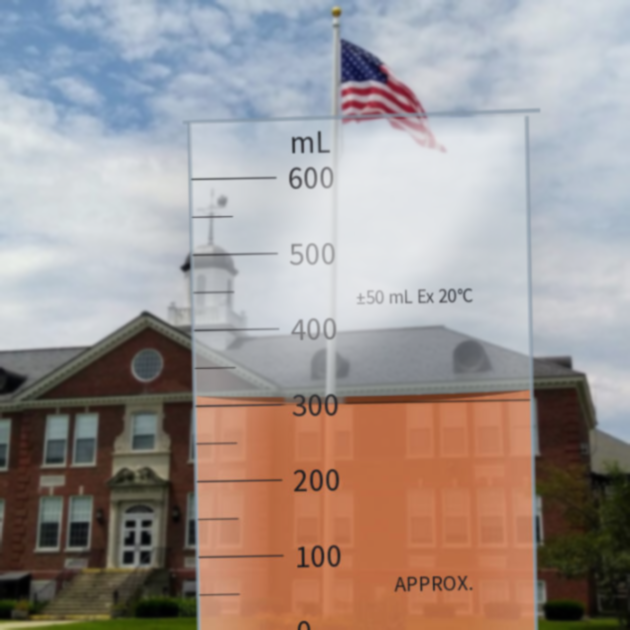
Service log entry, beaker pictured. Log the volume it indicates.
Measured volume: 300 mL
